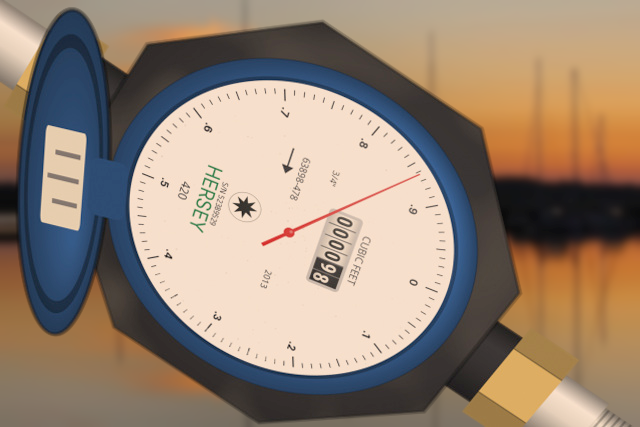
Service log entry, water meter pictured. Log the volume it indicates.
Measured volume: 97.86 ft³
